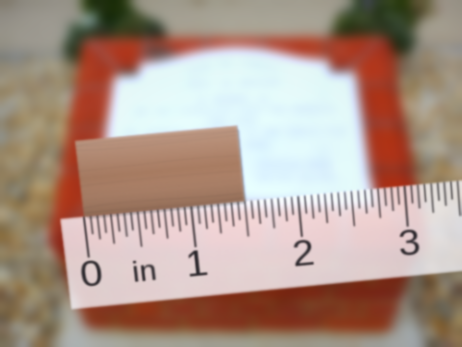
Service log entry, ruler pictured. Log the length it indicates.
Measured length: 1.5 in
